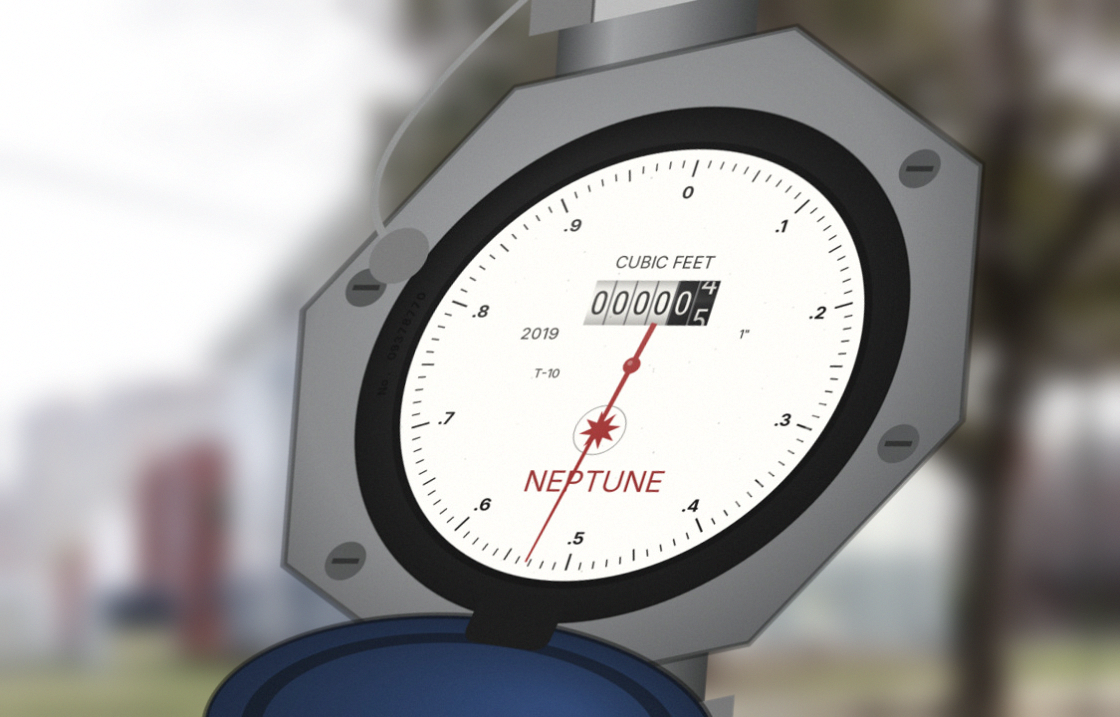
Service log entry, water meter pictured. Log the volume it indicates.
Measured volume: 4.53 ft³
